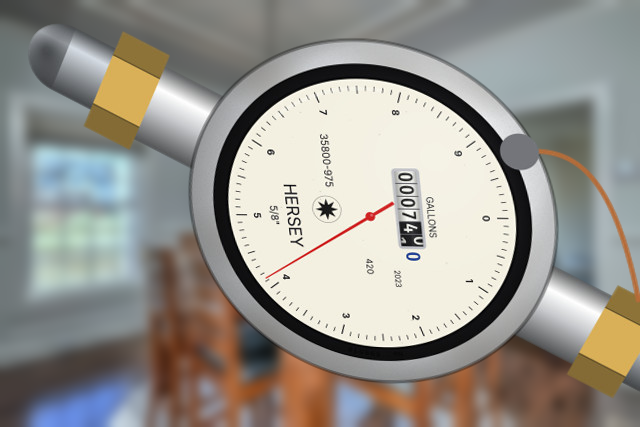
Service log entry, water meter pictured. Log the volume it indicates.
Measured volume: 7404.1 gal
